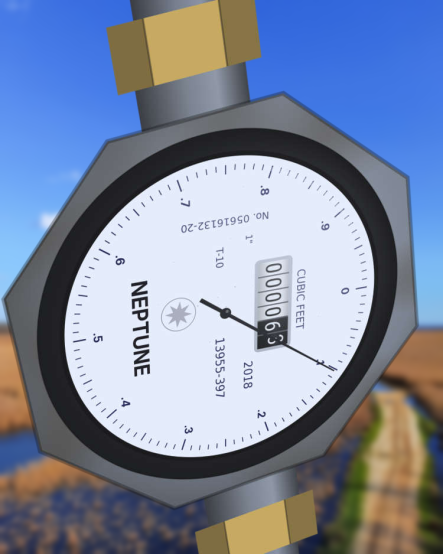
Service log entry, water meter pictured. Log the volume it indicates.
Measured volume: 63.10 ft³
